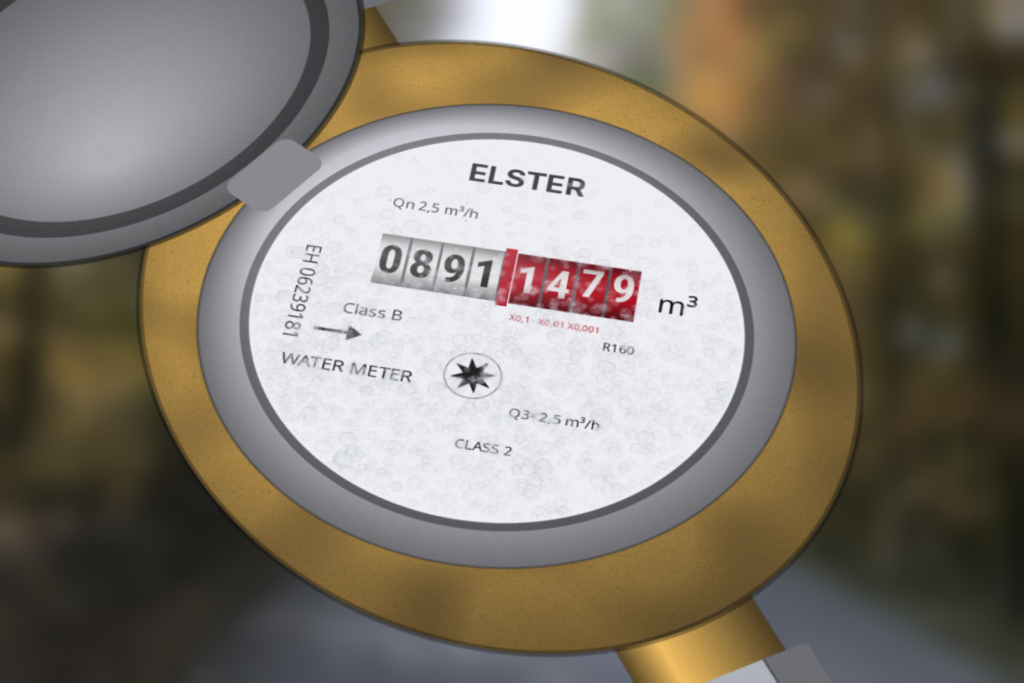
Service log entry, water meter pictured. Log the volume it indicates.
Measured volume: 891.1479 m³
